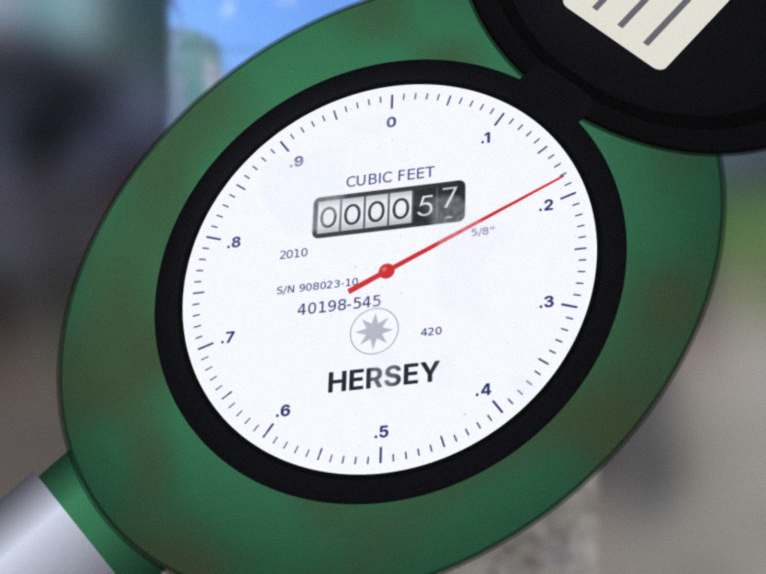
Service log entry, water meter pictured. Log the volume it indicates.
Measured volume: 57.18 ft³
